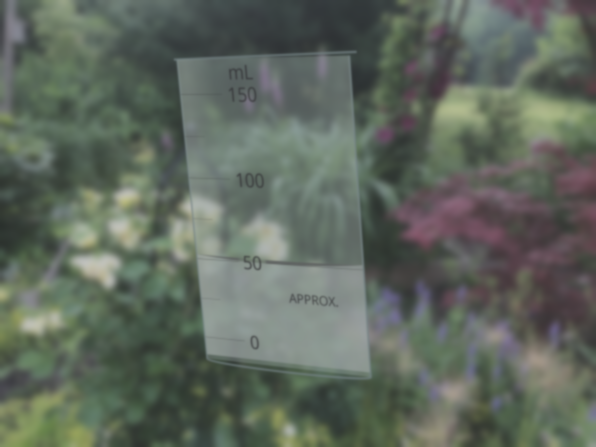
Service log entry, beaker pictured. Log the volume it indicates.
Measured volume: 50 mL
